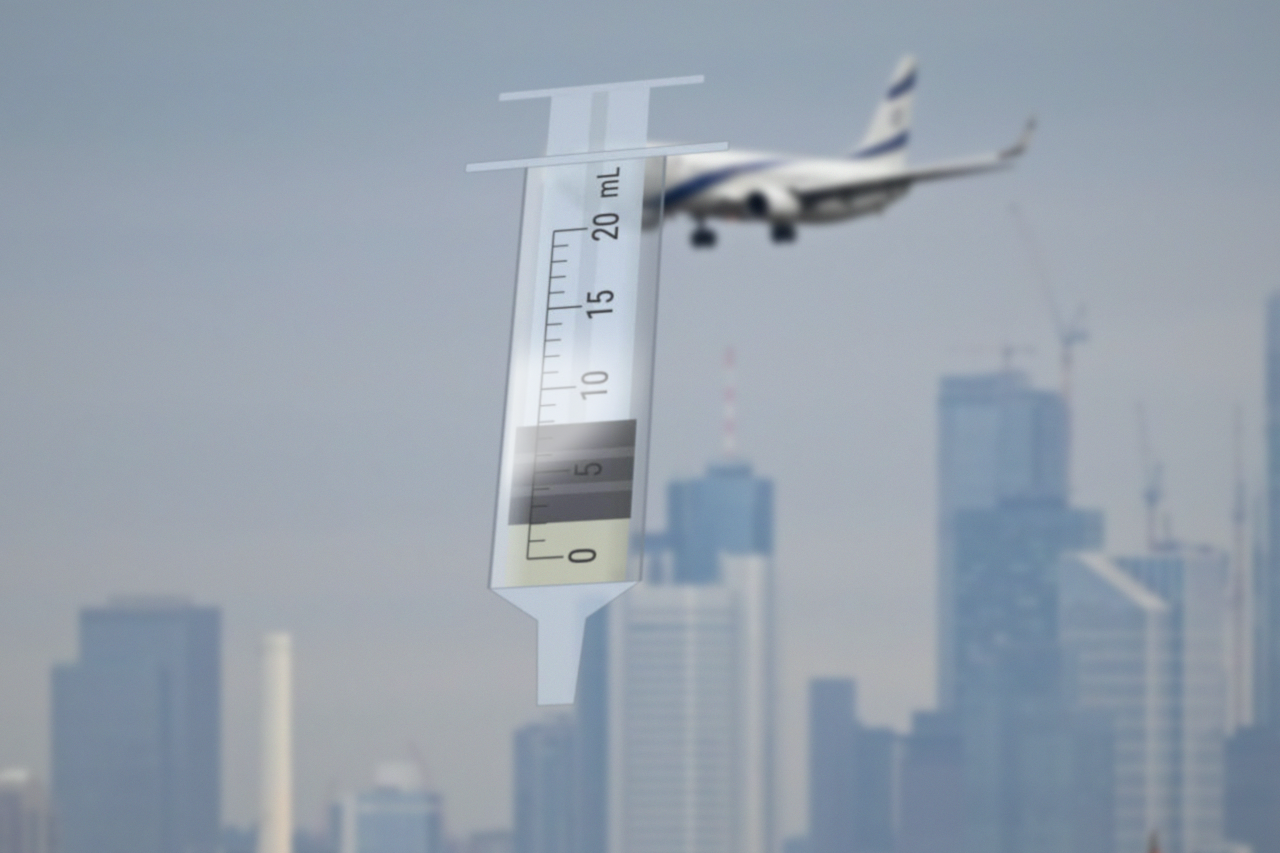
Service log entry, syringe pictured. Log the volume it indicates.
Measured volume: 2 mL
